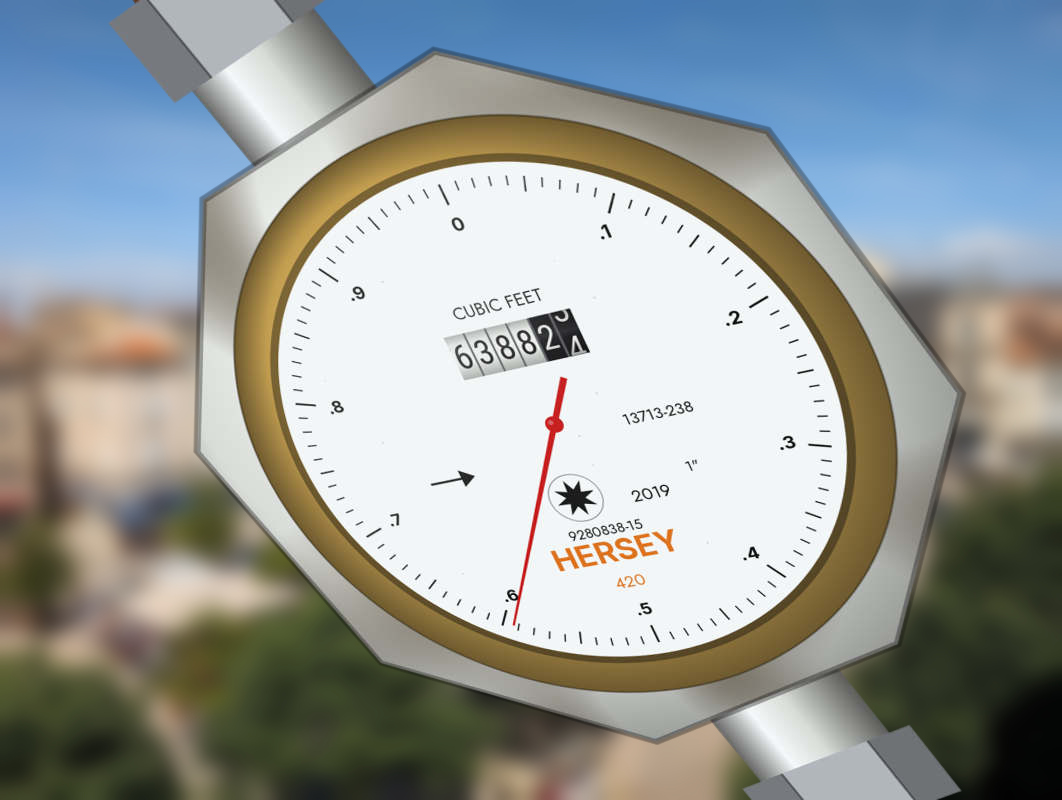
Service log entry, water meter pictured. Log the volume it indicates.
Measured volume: 638823.59 ft³
